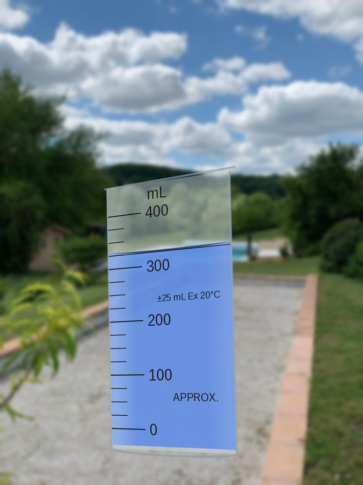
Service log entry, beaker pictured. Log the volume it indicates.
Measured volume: 325 mL
